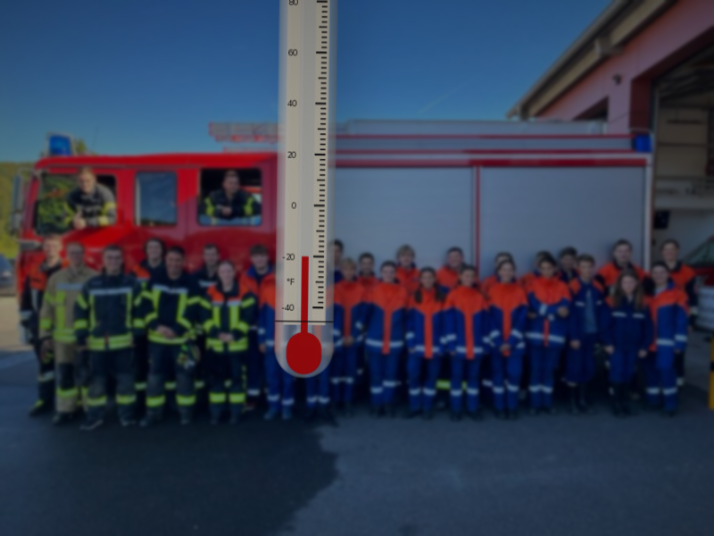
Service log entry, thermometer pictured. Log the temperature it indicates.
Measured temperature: -20 °F
